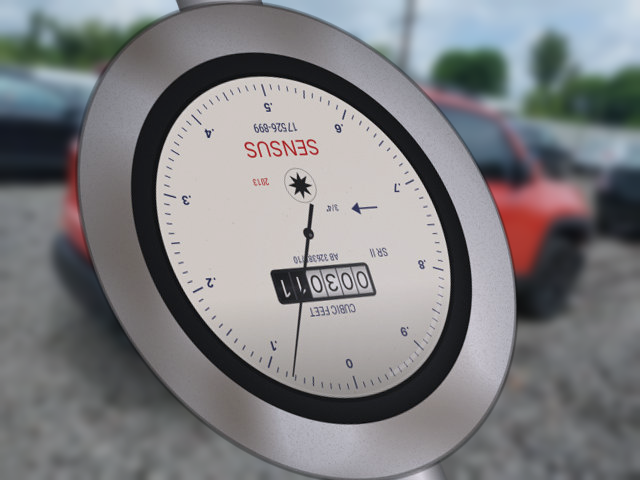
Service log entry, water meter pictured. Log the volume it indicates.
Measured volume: 3011.07 ft³
